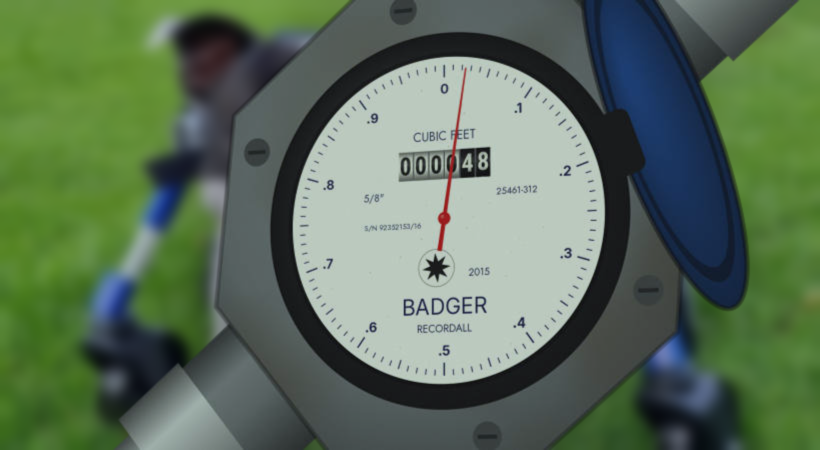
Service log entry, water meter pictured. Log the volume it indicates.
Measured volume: 48.02 ft³
